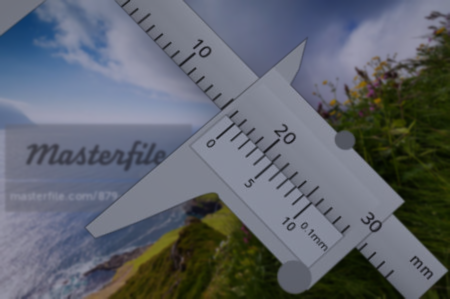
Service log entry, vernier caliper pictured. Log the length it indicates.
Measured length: 16.6 mm
